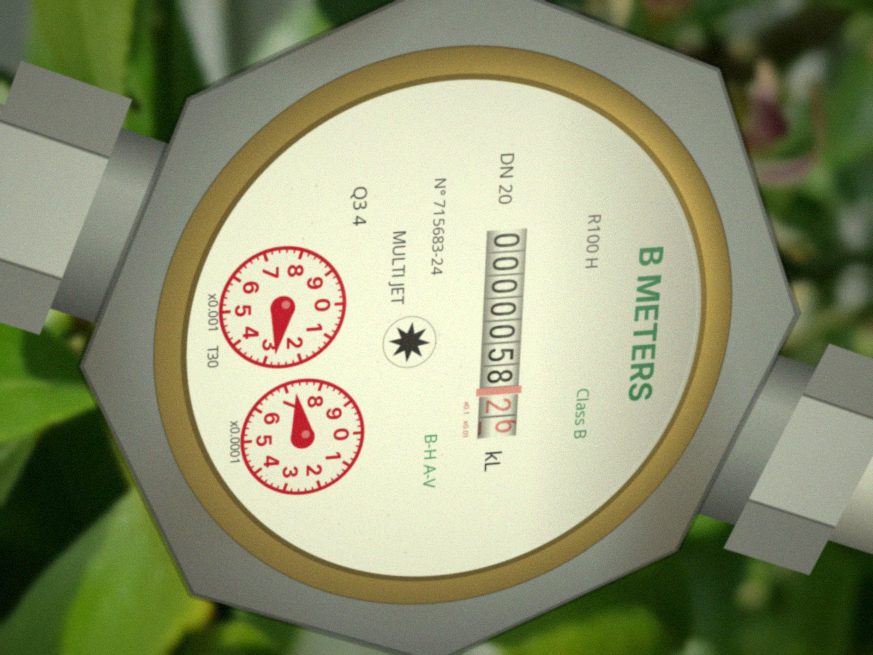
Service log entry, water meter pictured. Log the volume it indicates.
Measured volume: 58.2627 kL
